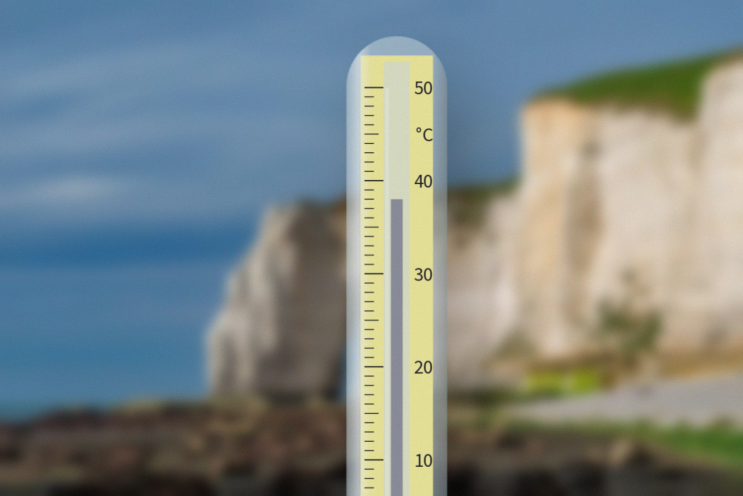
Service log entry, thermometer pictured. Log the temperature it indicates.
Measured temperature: 38 °C
